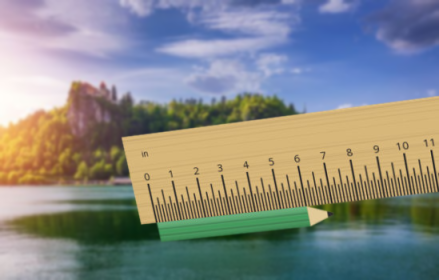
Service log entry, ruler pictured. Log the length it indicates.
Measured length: 7 in
